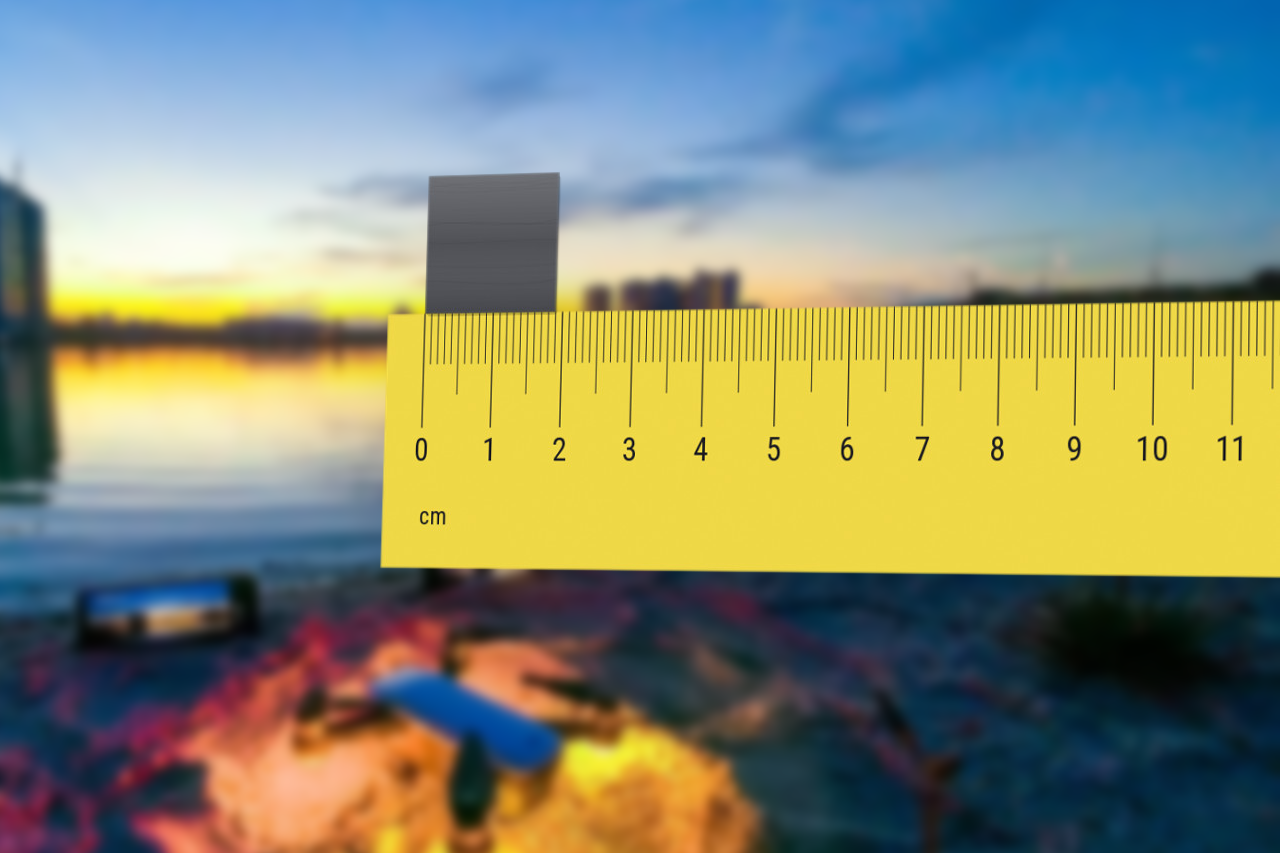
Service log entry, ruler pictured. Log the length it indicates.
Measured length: 1.9 cm
